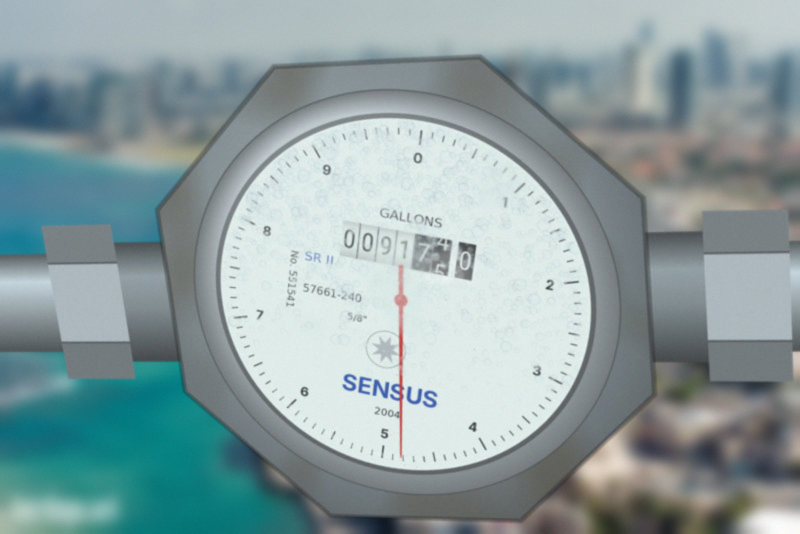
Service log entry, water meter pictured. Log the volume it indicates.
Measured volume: 91744.8 gal
